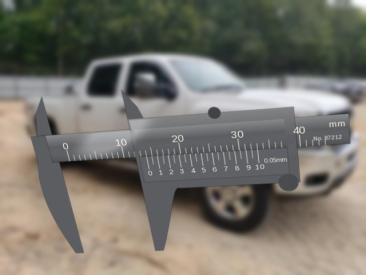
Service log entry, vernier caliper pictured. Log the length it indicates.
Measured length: 14.0 mm
